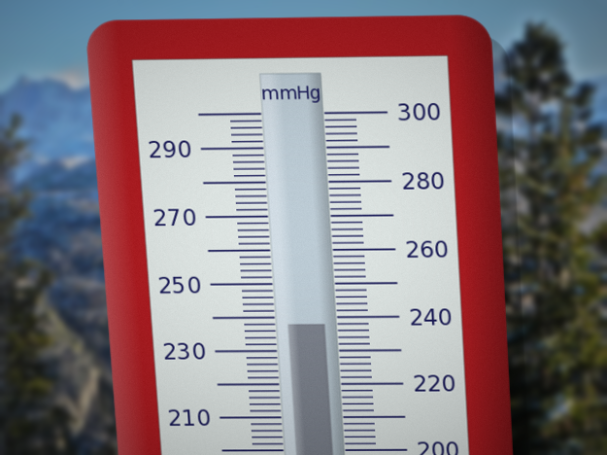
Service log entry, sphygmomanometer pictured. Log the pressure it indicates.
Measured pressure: 238 mmHg
